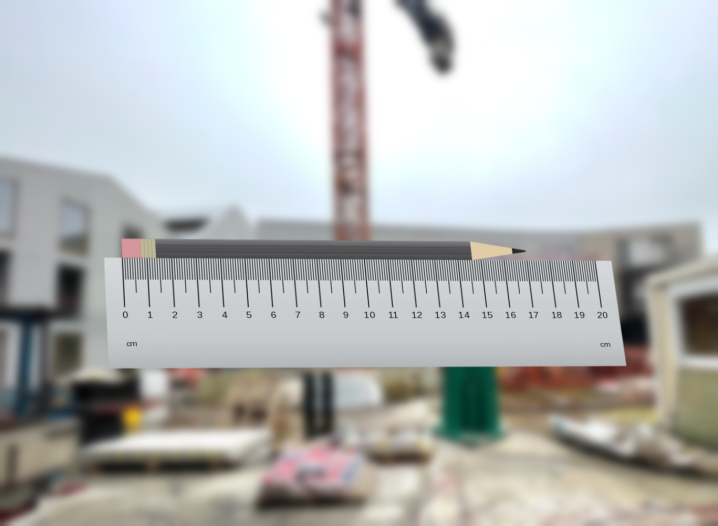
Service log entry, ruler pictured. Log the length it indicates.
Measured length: 17 cm
